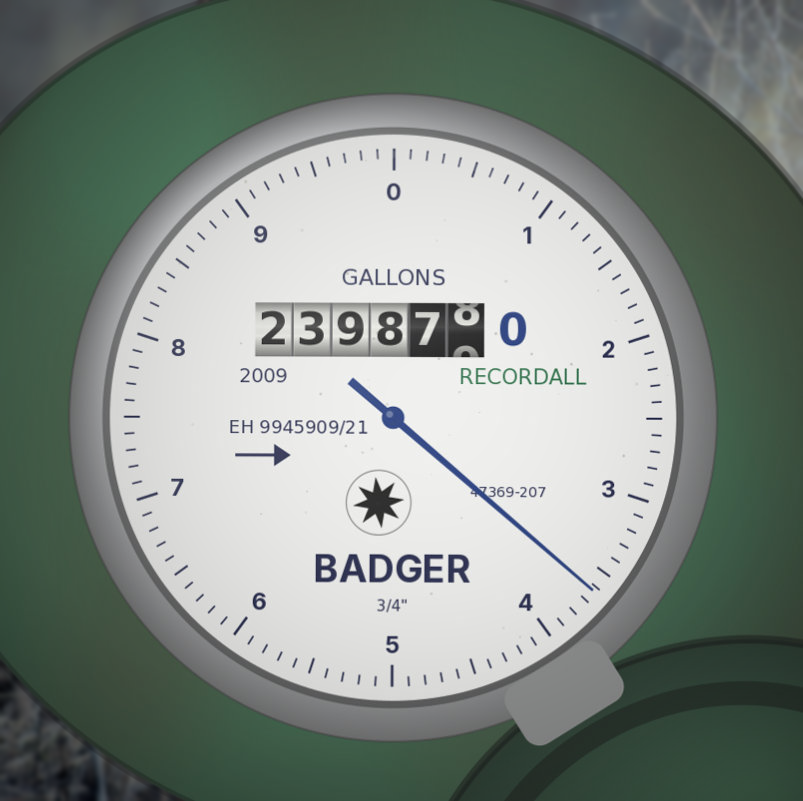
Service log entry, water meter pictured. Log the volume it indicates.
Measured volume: 2398783.6 gal
